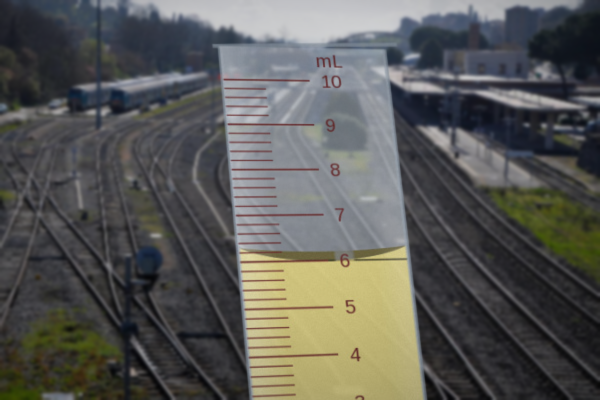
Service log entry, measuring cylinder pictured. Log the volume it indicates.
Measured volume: 6 mL
